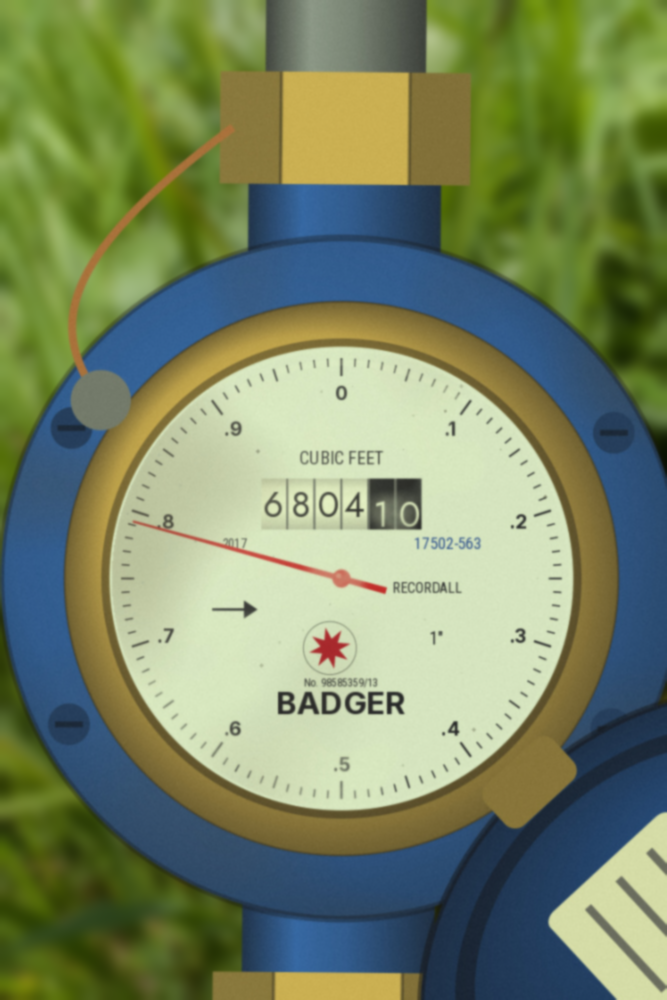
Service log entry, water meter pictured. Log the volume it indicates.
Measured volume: 680409.79 ft³
